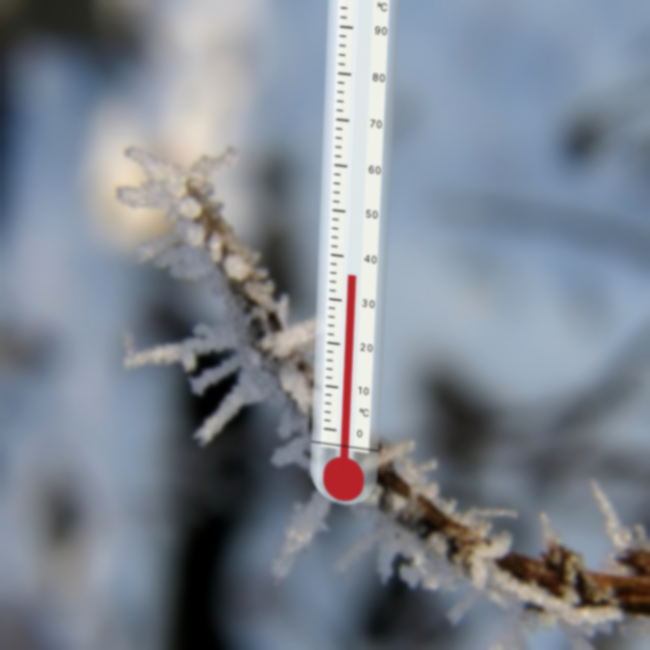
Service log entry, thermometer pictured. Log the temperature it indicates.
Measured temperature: 36 °C
